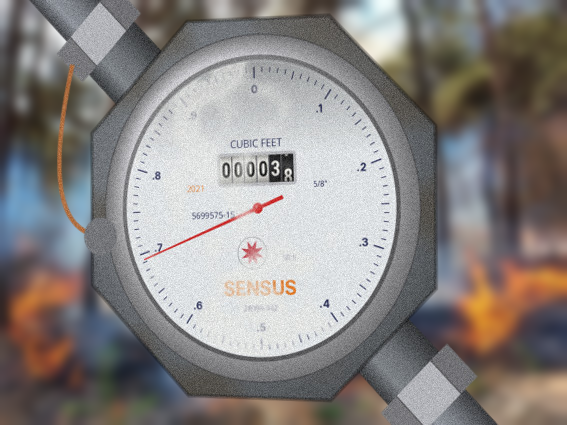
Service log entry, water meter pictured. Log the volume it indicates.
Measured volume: 37.69 ft³
